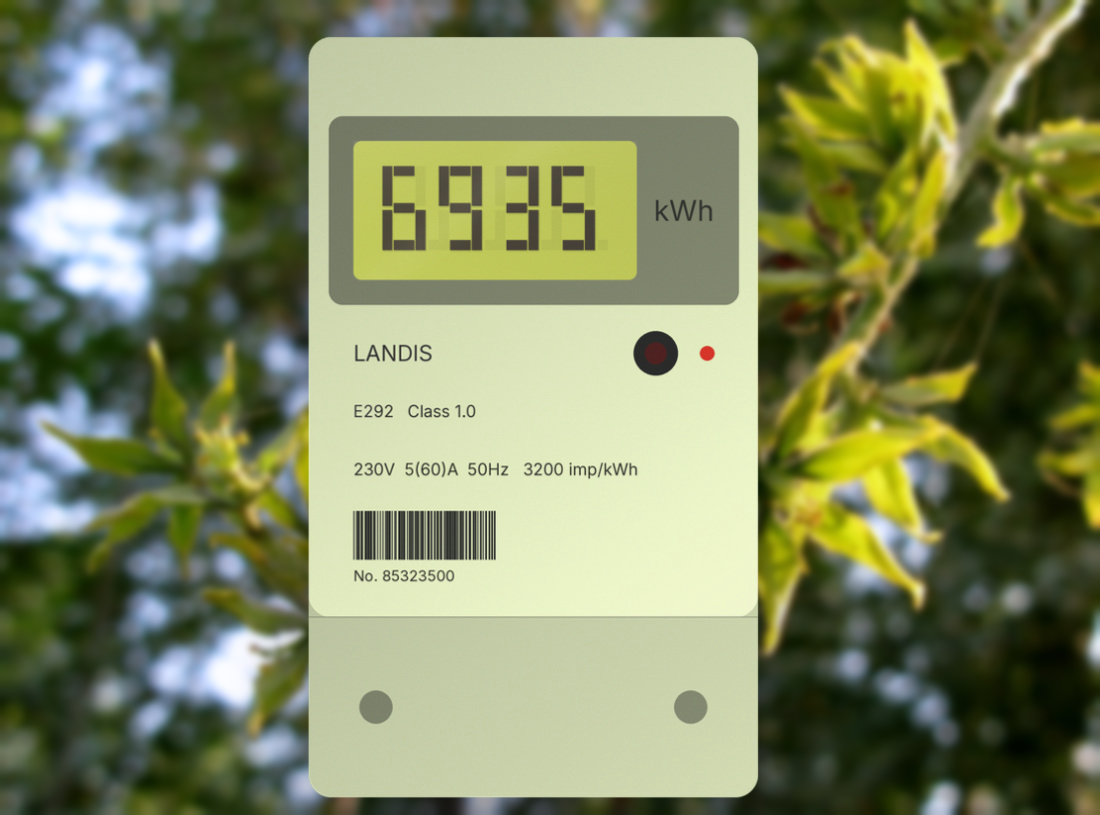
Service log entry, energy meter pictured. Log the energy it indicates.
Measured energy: 6935 kWh
